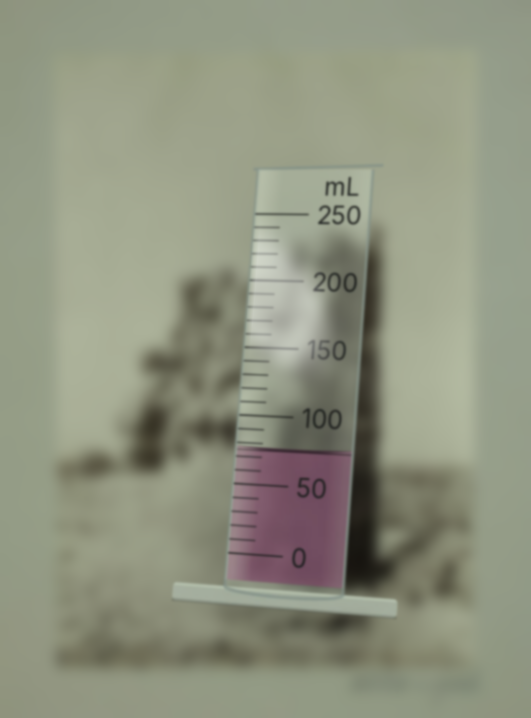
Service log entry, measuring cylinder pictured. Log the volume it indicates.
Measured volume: 75 mL
